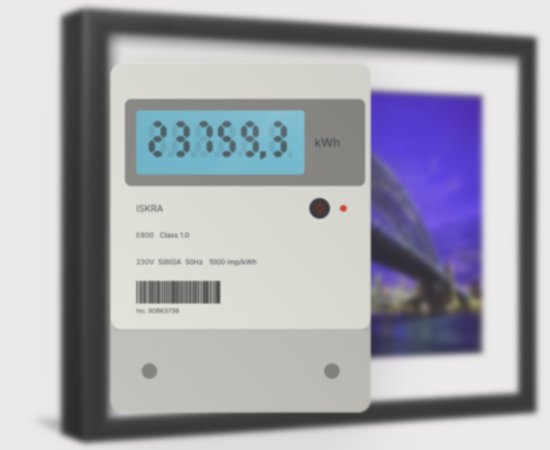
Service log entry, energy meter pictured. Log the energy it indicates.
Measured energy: 23759.3 kWh
